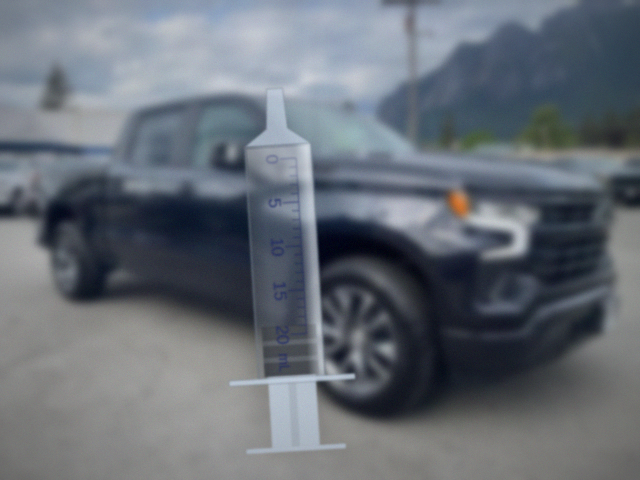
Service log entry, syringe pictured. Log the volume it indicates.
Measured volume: 19 mL
